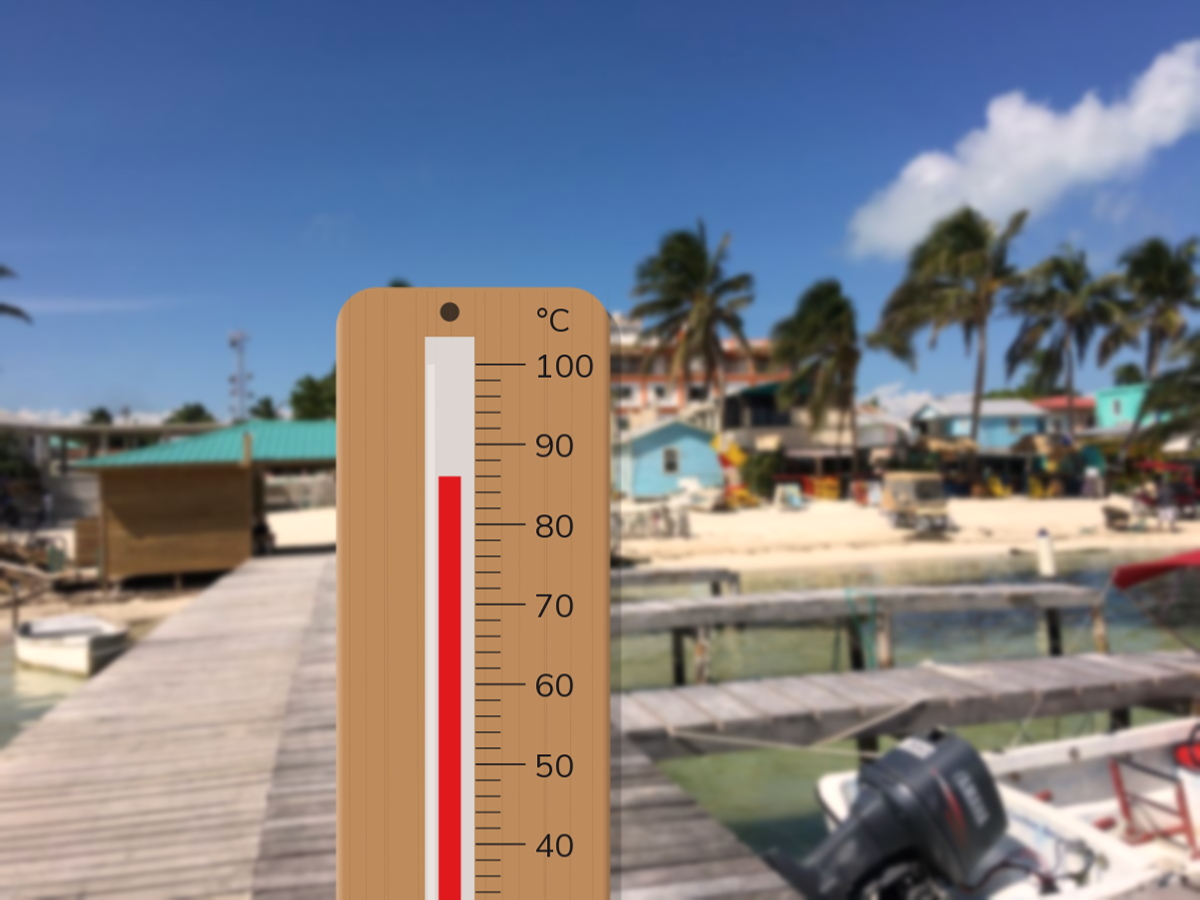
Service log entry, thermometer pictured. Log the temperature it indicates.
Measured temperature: 86 °C
